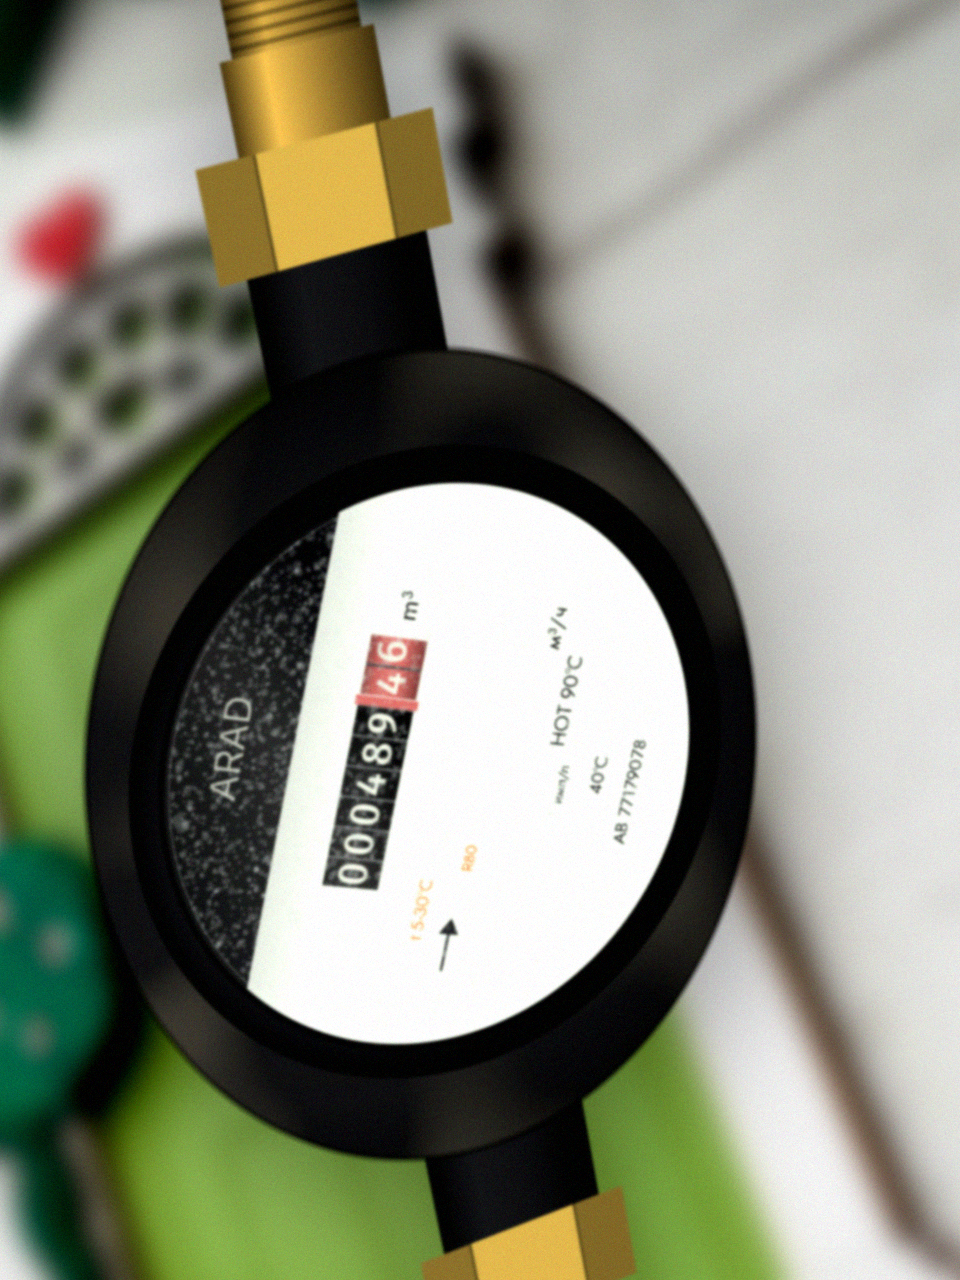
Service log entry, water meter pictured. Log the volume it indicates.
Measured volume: 489.46 m³
